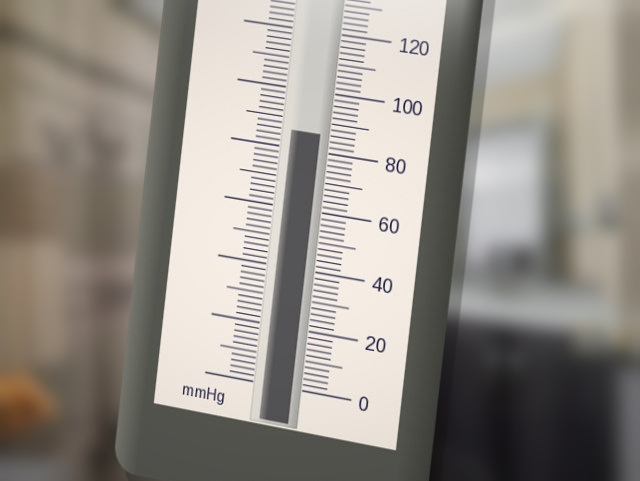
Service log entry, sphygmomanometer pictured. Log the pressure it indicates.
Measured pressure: 86 mmHg
